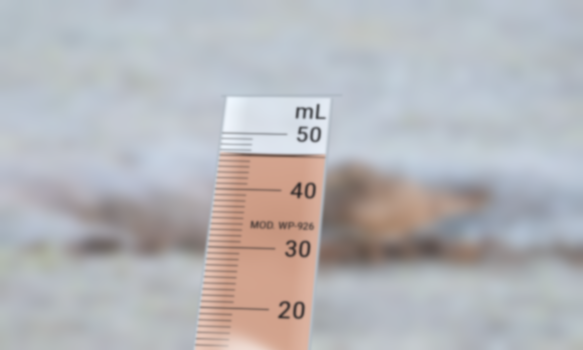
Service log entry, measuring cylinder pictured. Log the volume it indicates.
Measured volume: 46 mL
